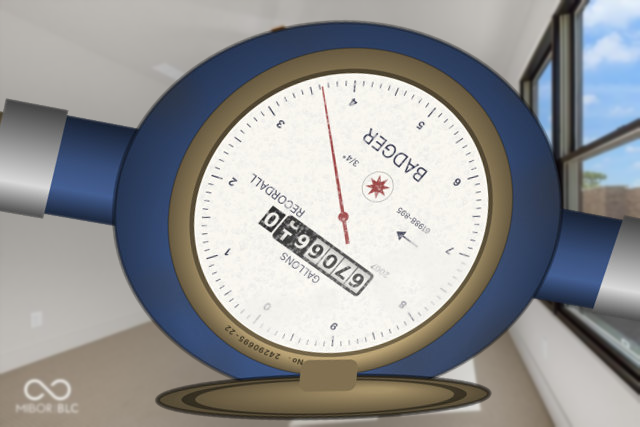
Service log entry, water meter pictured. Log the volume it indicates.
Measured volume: 6706613.6 gal
